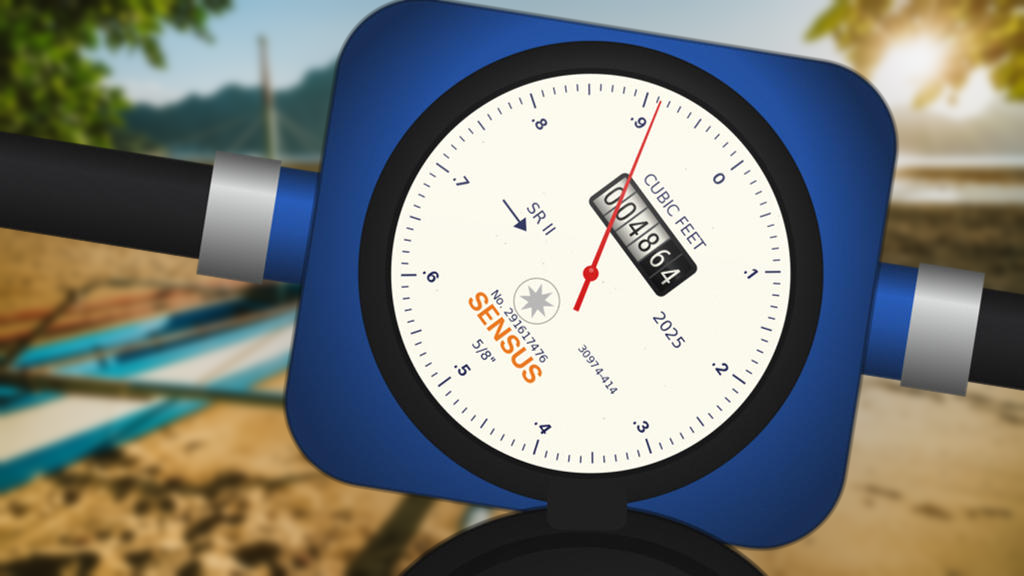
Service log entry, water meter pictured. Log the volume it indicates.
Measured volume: 4863.91 ft³
